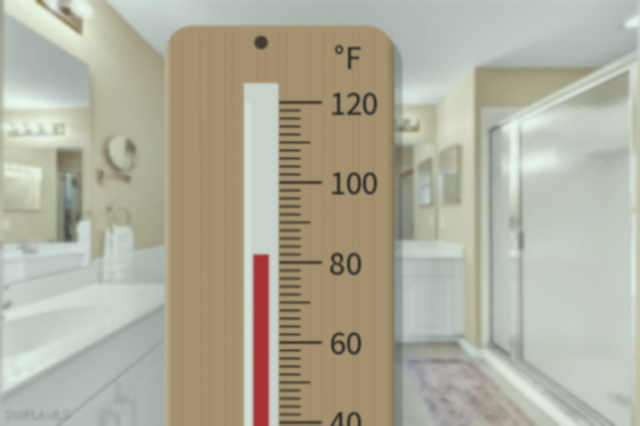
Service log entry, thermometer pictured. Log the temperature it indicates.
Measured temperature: 82 °F
